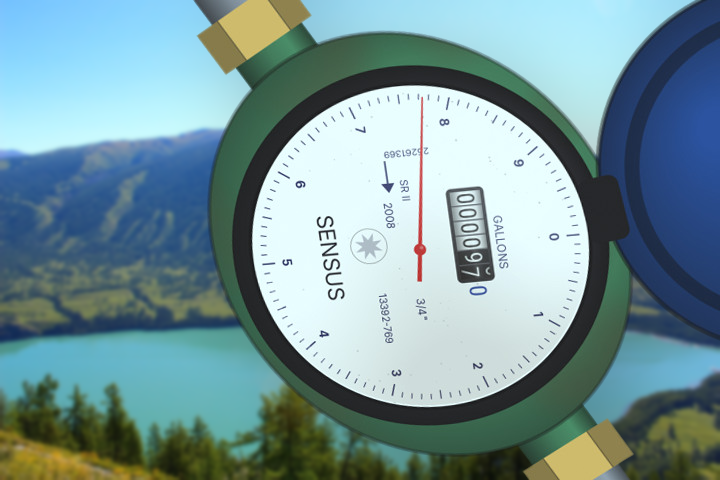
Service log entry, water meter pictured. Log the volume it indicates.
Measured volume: 967.7 gal
